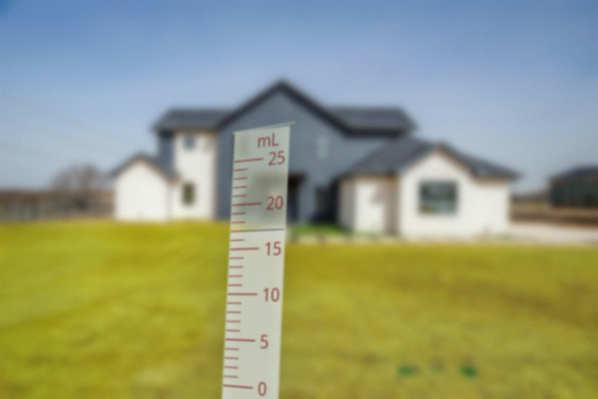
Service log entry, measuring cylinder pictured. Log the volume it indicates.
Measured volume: 17 mL
